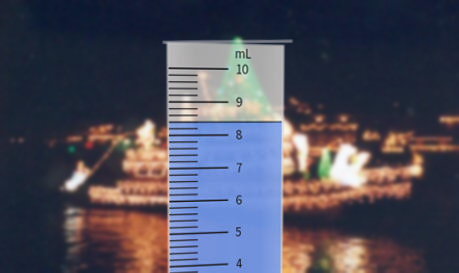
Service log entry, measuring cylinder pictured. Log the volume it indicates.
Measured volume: 8.4 mL
